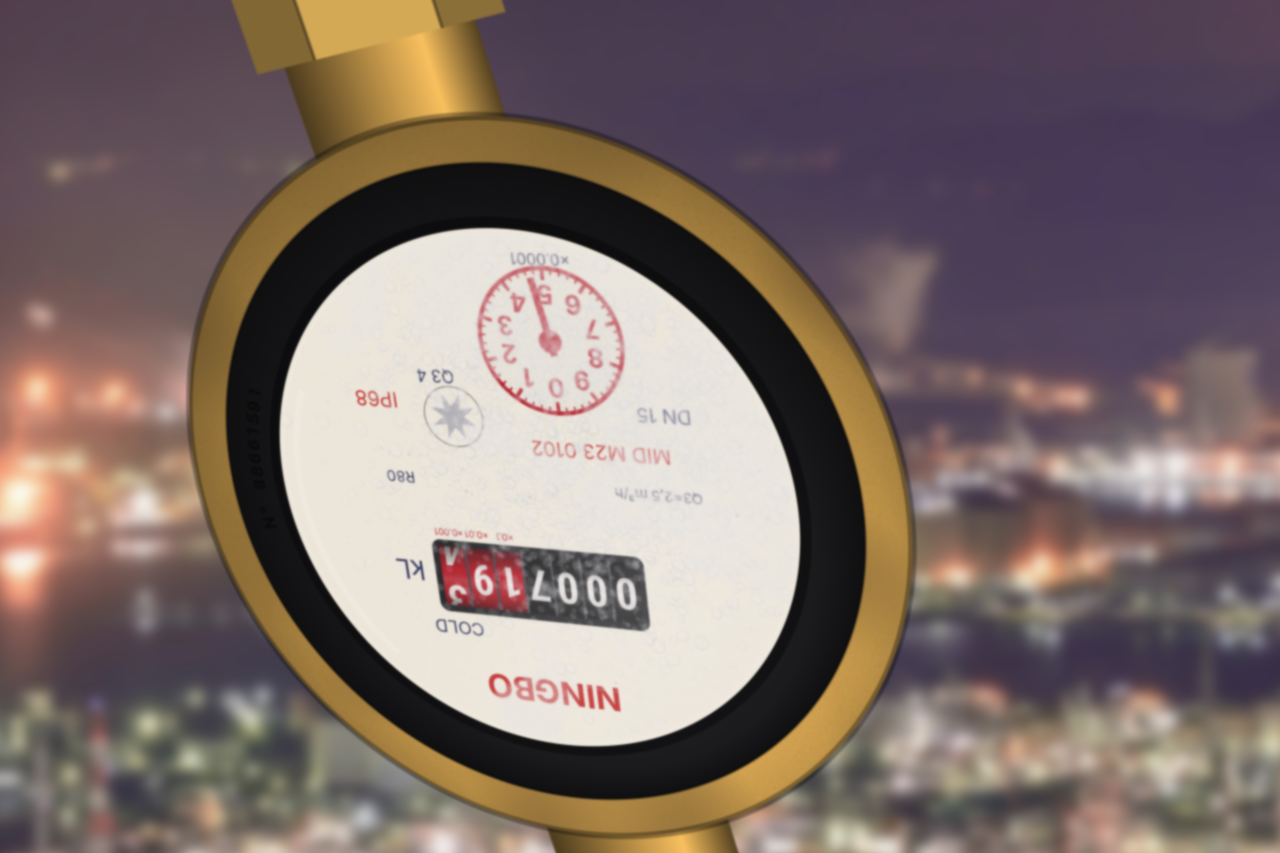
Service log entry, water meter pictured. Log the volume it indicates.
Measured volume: 7.1934 kL
